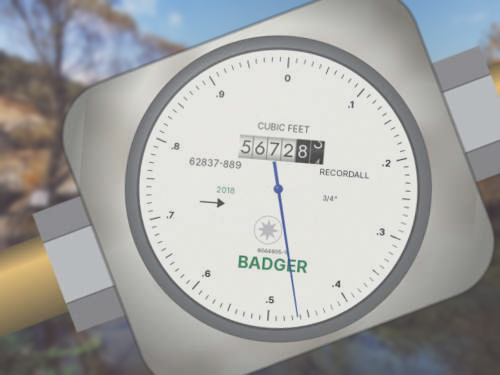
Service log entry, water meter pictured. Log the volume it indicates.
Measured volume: 567283.46 ft³
